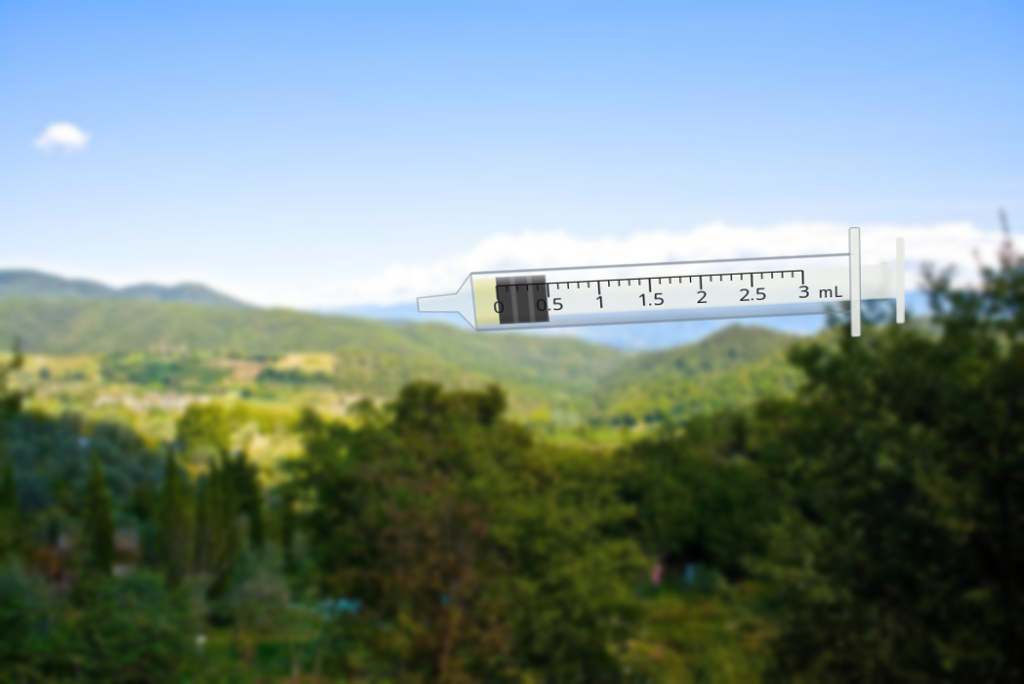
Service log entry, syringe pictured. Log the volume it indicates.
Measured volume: 0 mL
